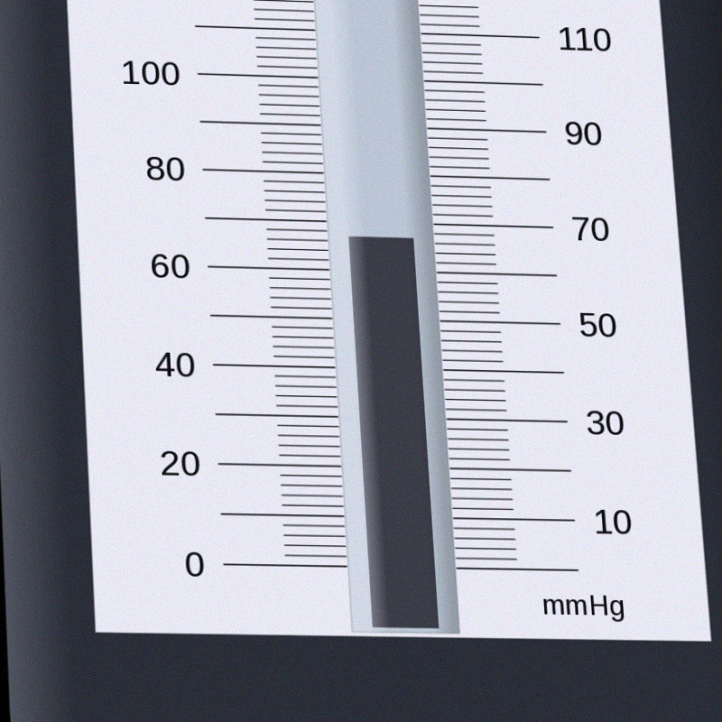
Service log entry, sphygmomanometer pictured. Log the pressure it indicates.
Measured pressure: 67 mmHg
